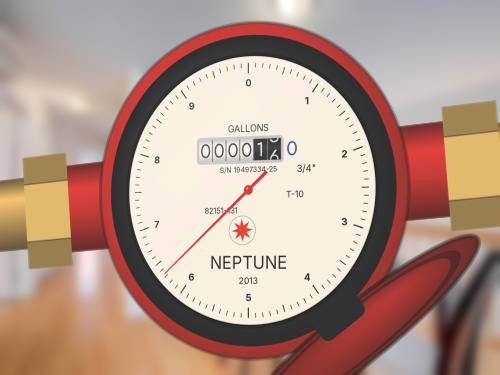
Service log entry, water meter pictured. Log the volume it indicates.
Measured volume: 156.3 gal
